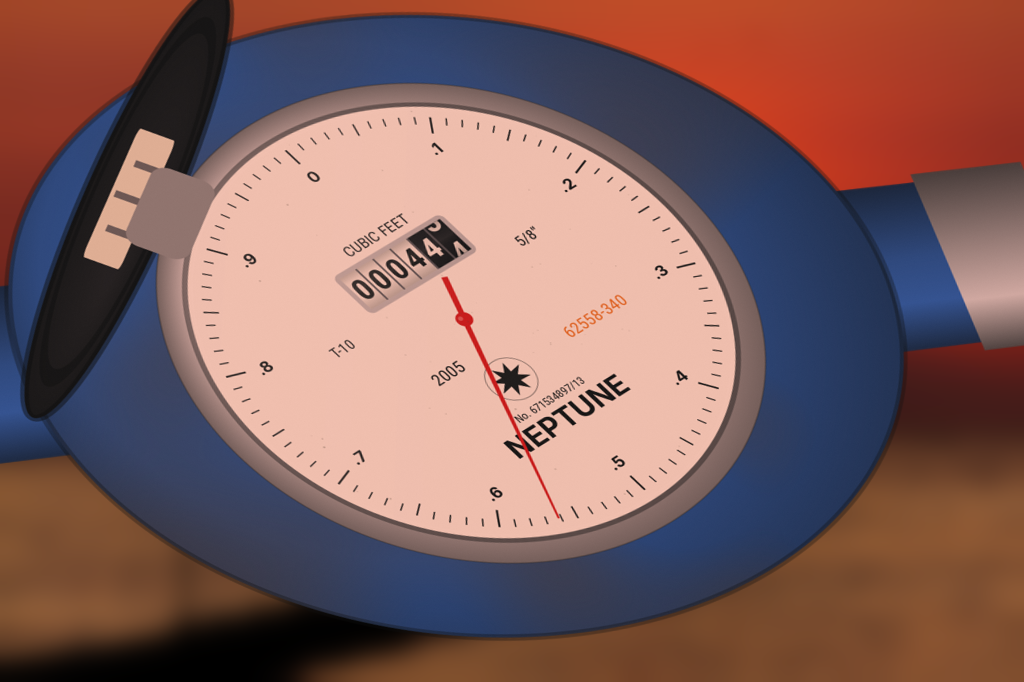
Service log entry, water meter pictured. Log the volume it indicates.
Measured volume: 443.56 ft³
